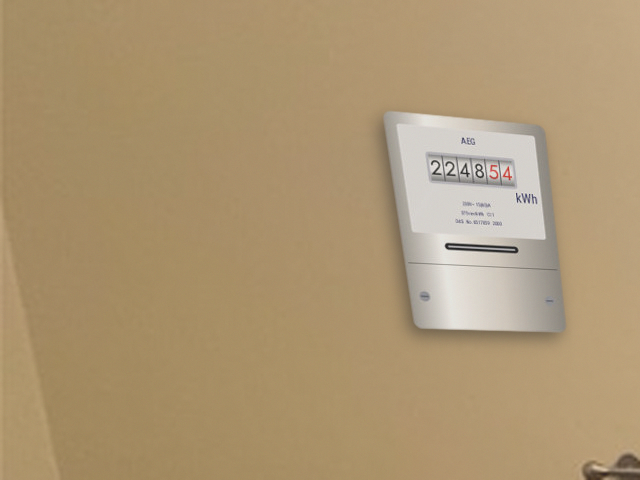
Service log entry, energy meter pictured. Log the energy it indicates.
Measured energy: 2248.54 kWh
